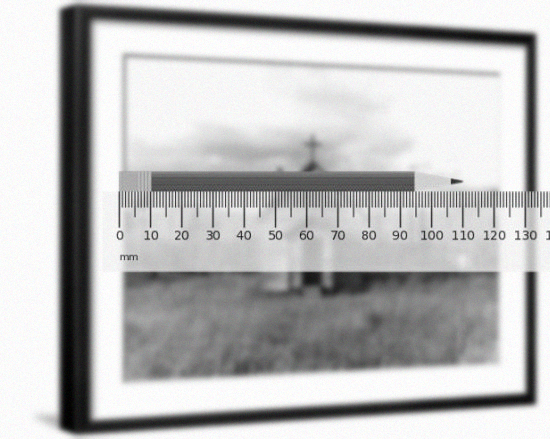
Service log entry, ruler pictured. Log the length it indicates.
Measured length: 110 mm
